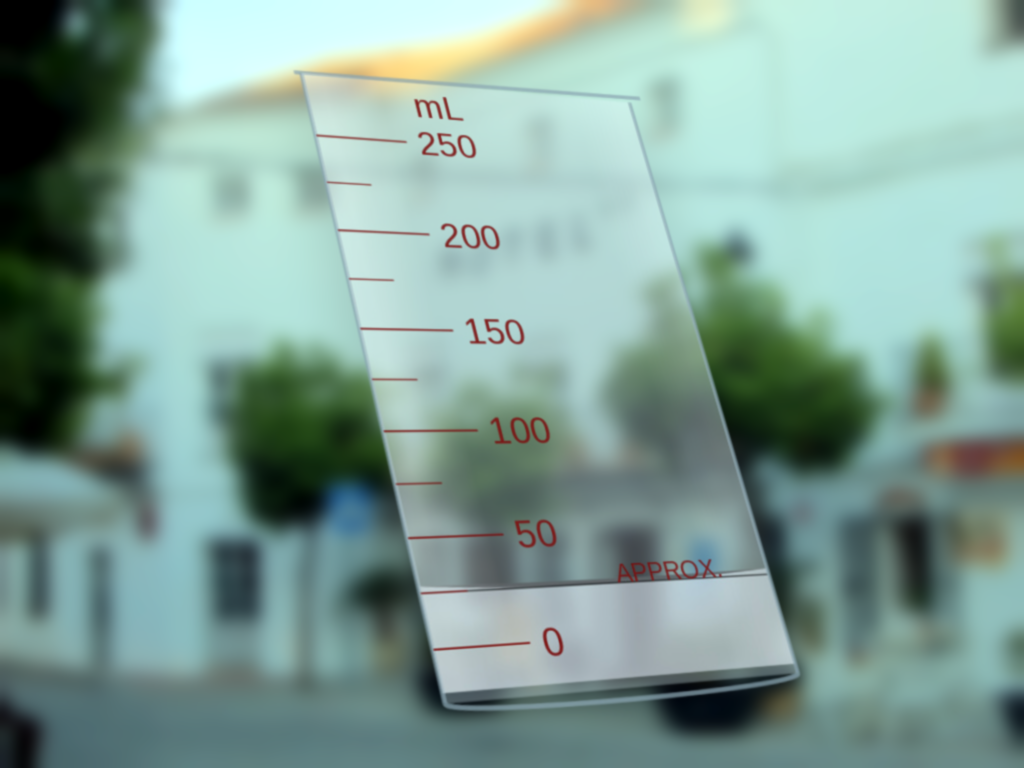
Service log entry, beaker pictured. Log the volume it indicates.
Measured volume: 25 mL
